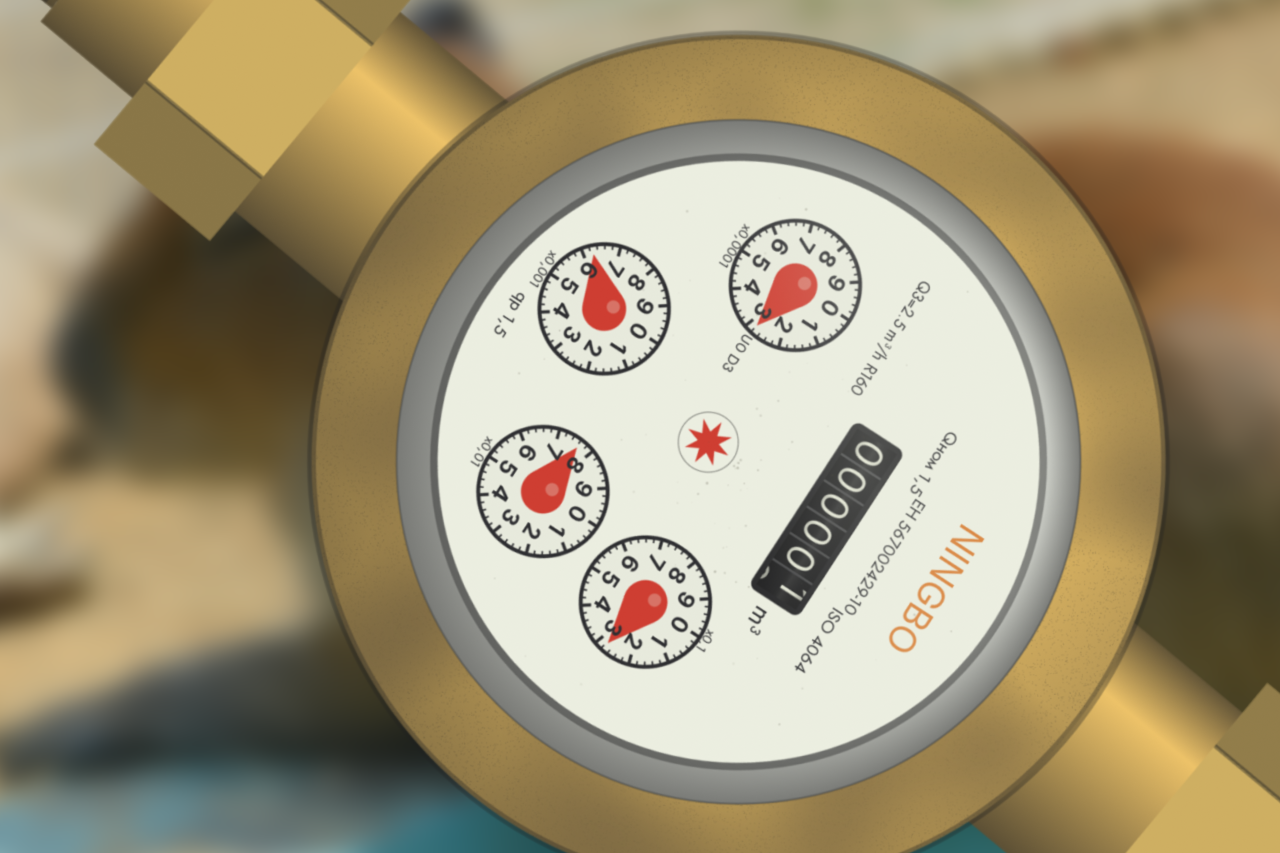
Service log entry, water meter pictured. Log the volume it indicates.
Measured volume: 1.2762 m³
